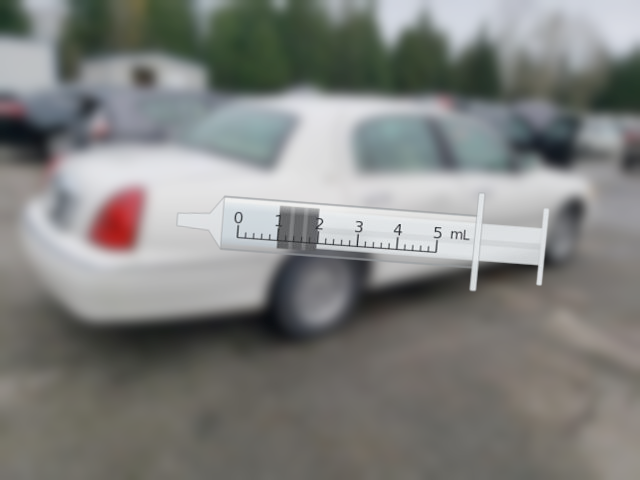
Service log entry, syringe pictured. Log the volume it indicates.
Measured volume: 1 mL
